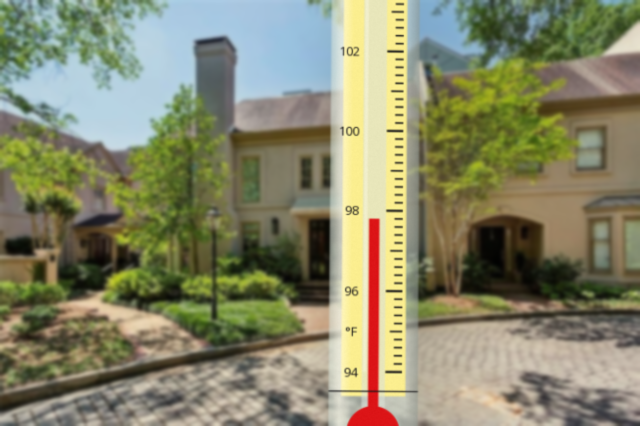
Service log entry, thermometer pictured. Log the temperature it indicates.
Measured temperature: 97.8 °F
